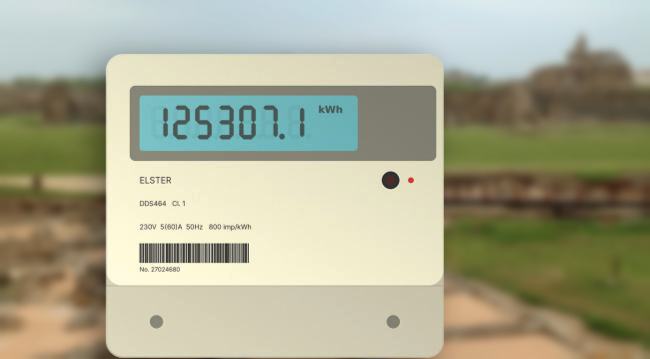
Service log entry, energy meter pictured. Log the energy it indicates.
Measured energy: 125307.1 kWh
